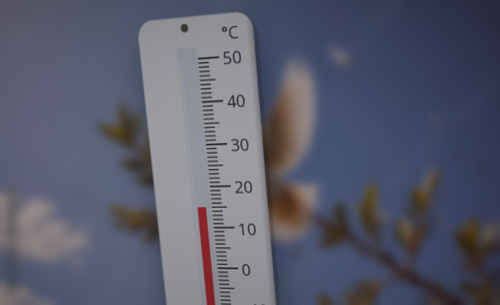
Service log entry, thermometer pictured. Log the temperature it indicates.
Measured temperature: 15 °C
